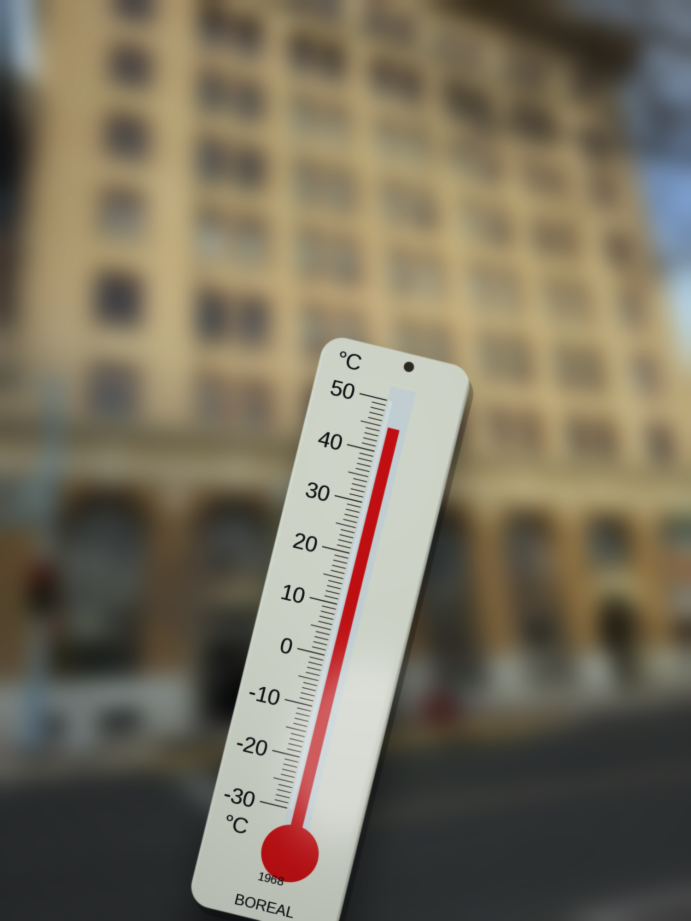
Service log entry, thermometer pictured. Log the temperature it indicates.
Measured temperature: 45 °C
